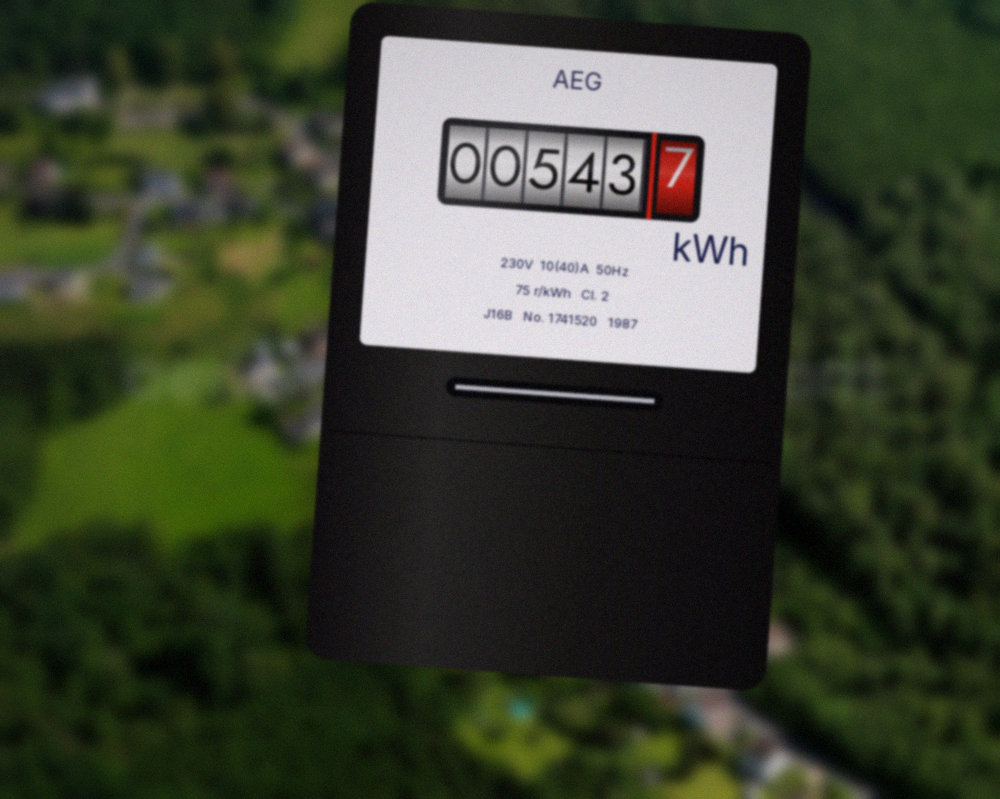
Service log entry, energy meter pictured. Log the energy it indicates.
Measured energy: 543.7 kWh
